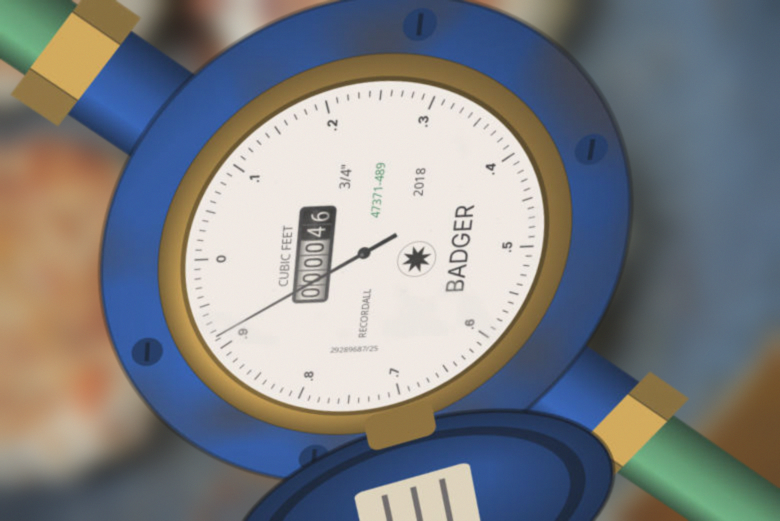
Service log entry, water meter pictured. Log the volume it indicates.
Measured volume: 45.91 ft³
